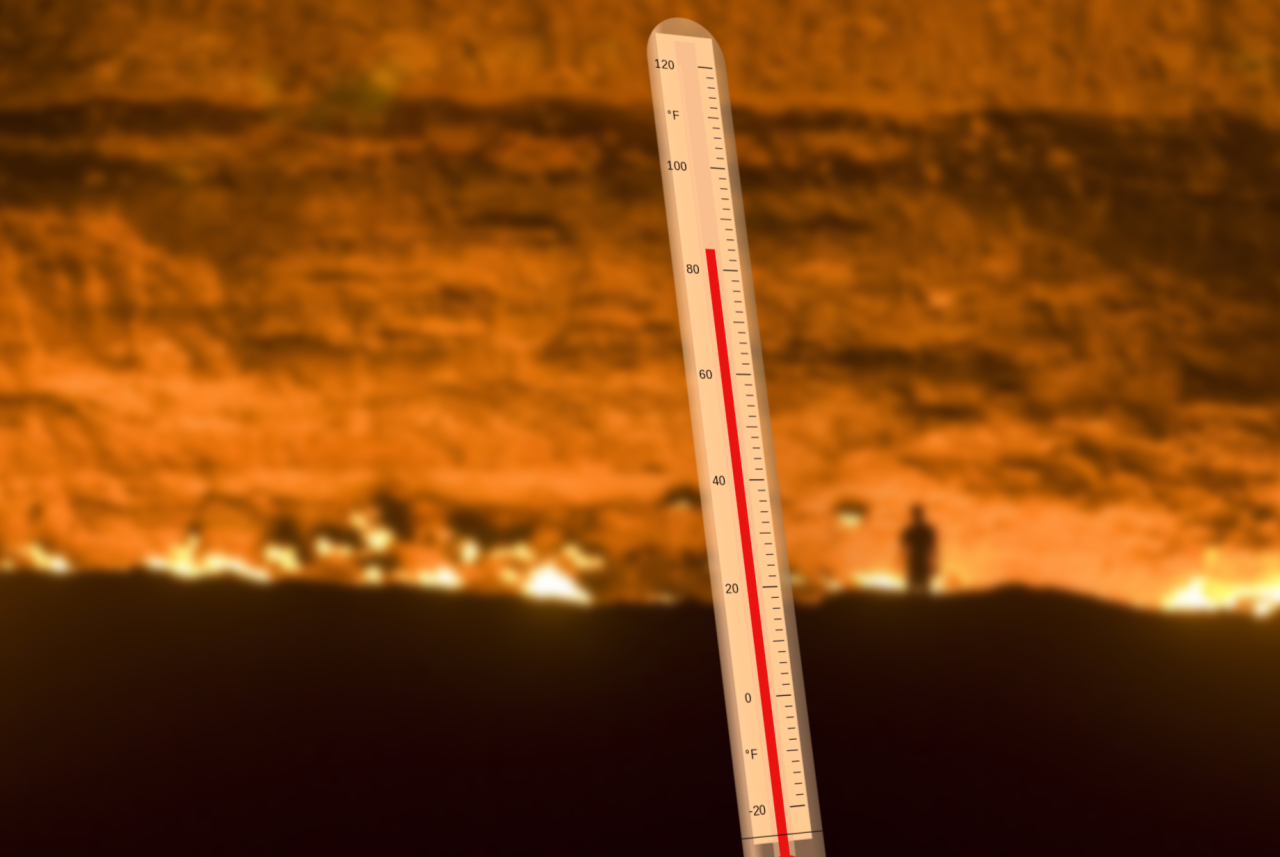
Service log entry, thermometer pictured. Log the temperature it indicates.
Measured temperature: 84 °F
